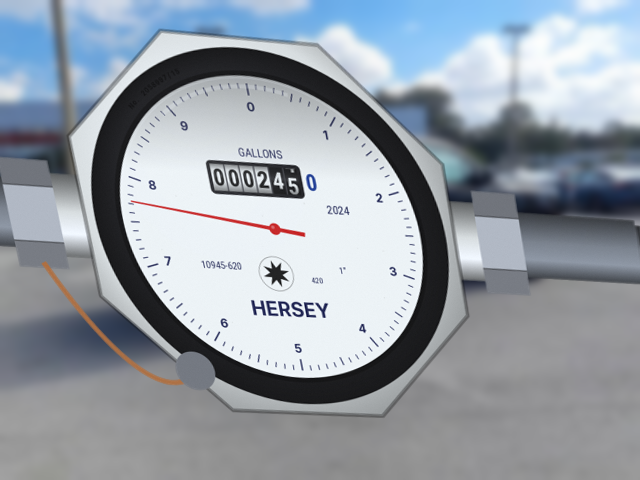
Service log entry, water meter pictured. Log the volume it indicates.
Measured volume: 2447.7 gal
